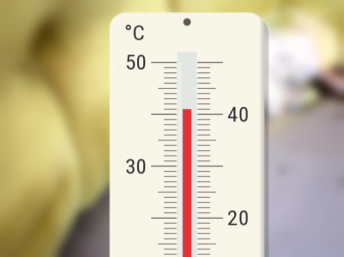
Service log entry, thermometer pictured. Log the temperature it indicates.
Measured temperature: 41 °C
